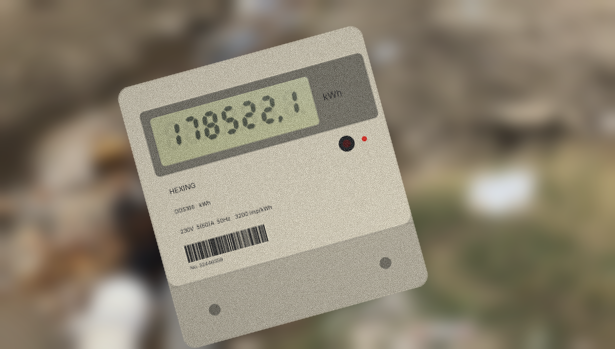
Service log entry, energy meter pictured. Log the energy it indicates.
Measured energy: 178522.1 kWh
